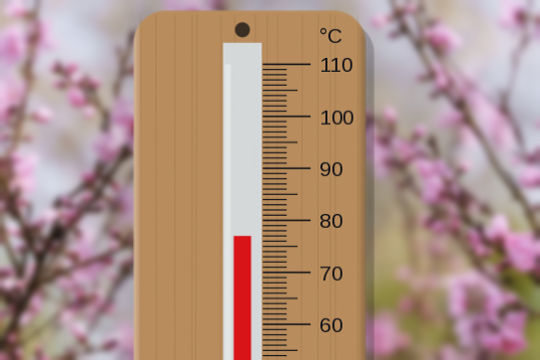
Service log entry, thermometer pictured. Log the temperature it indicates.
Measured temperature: 77 °C
